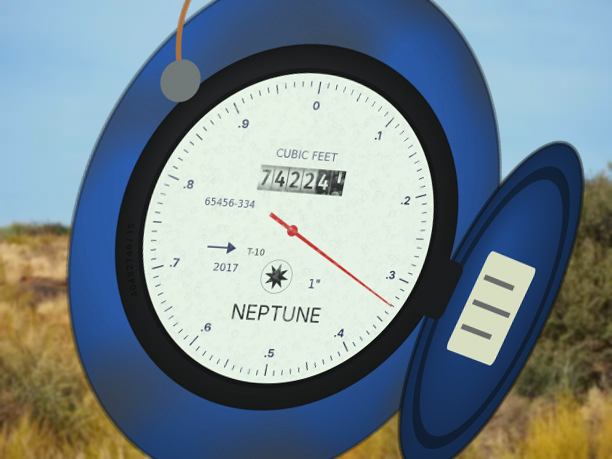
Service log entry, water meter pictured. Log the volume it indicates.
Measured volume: 742241.33 ft³
